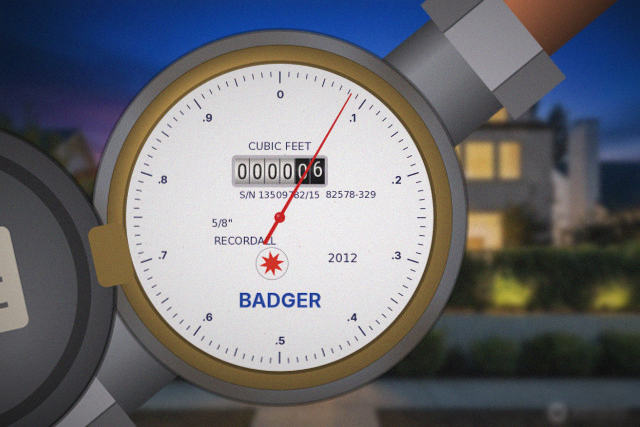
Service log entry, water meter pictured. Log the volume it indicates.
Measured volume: 6.08 ft³
